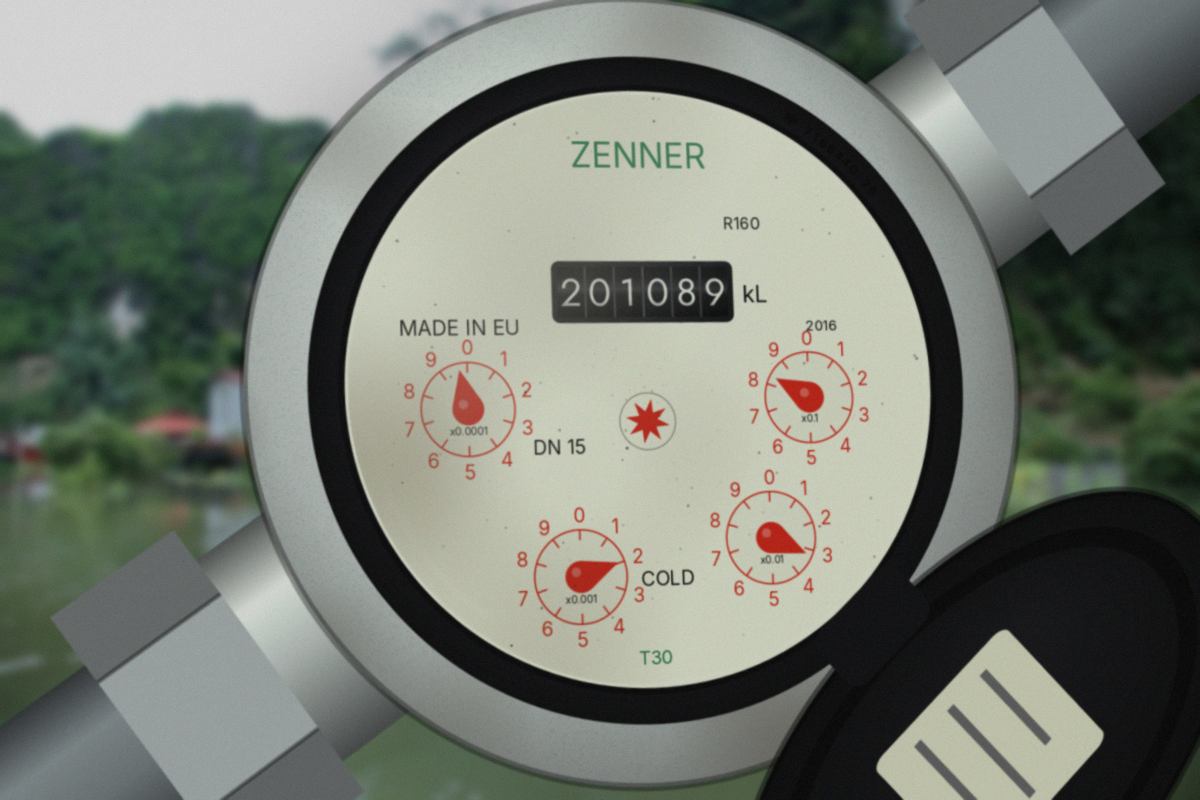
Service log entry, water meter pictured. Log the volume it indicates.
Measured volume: 201089.8319 kL
